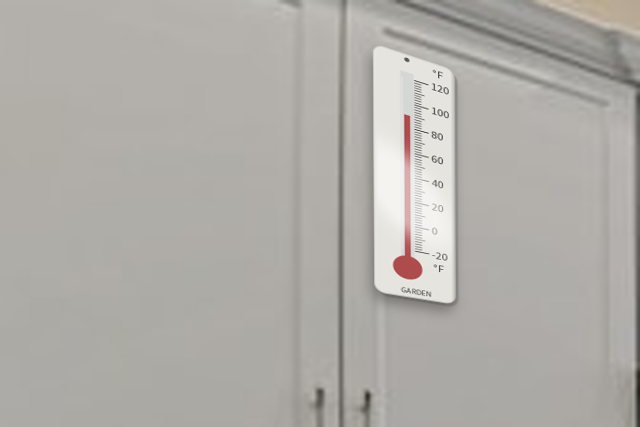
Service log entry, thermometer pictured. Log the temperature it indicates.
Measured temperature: 90 °F
